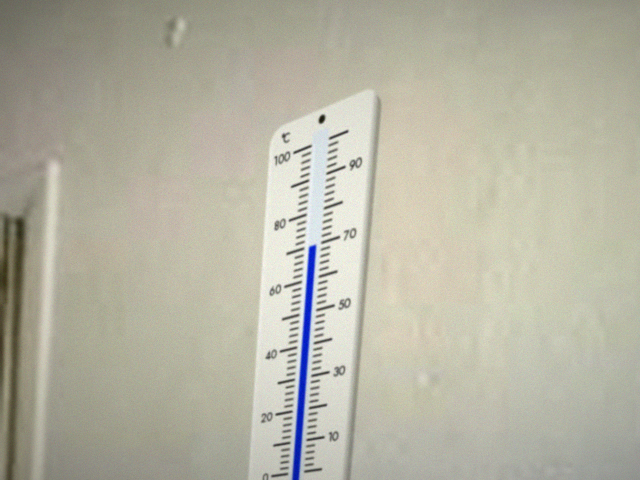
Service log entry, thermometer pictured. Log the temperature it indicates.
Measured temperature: 70 °C
